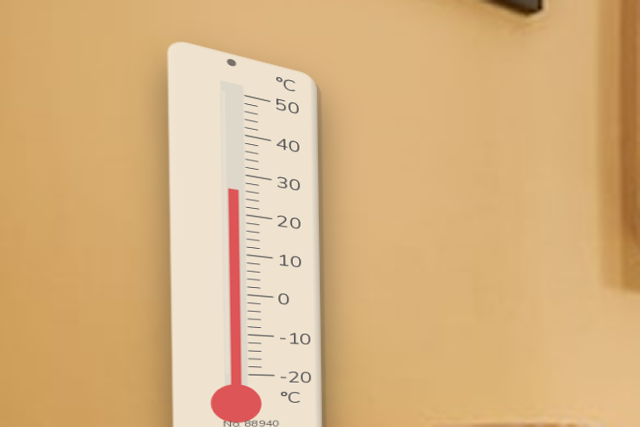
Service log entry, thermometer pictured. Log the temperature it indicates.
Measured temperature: 26 °C
